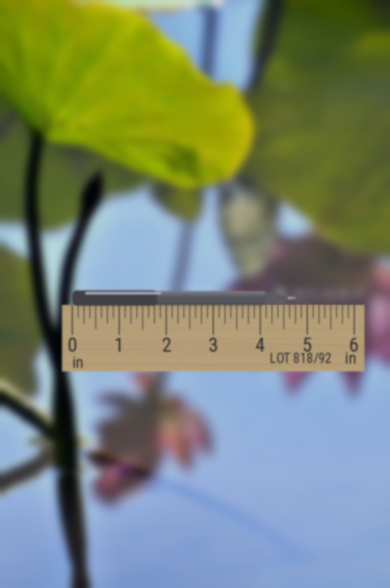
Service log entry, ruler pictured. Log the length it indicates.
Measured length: 4.75 in
